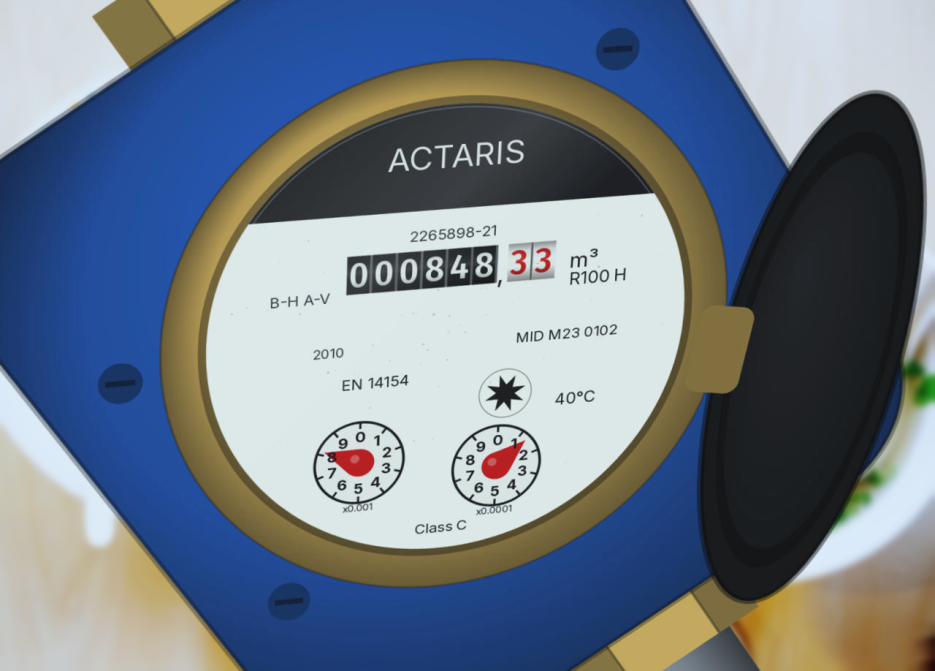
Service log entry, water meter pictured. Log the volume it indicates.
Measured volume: 848.3381 m³
